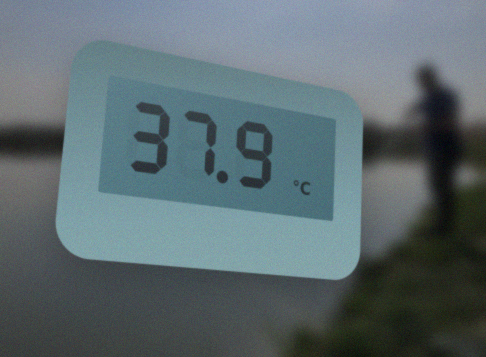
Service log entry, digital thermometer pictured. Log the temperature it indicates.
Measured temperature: 37.9 °C
